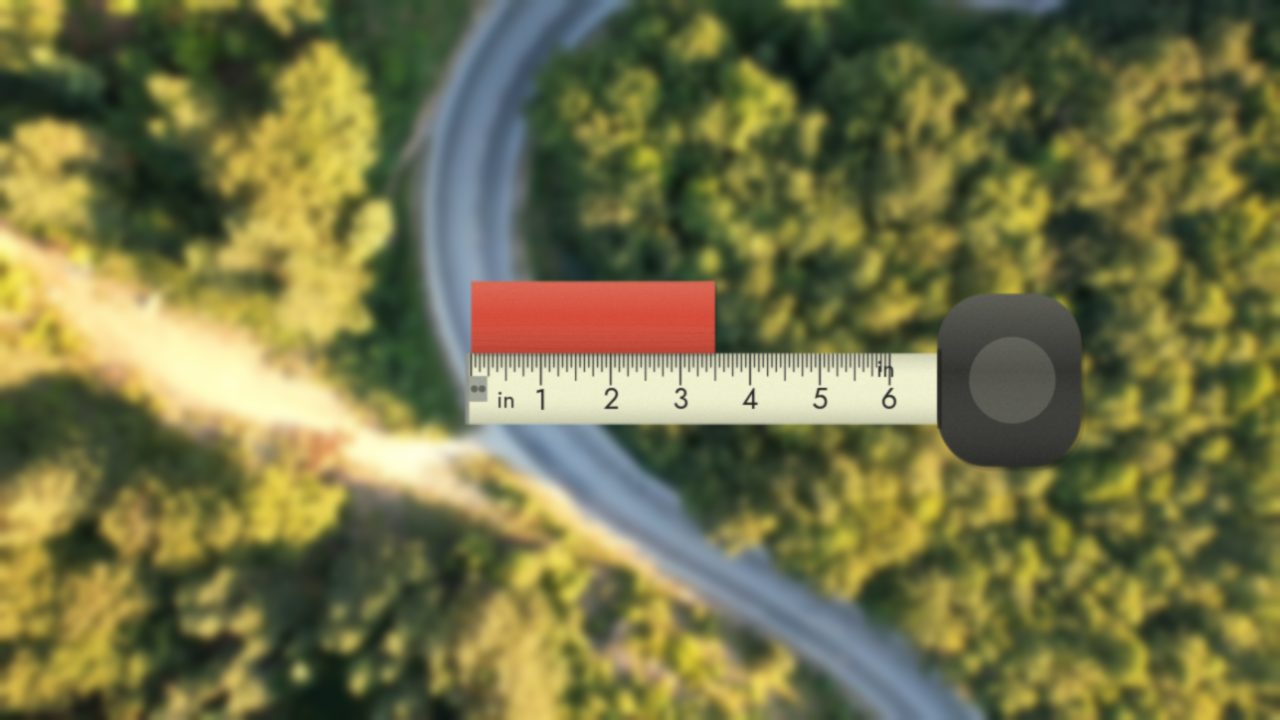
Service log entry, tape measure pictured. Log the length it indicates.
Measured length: 3.5 in
